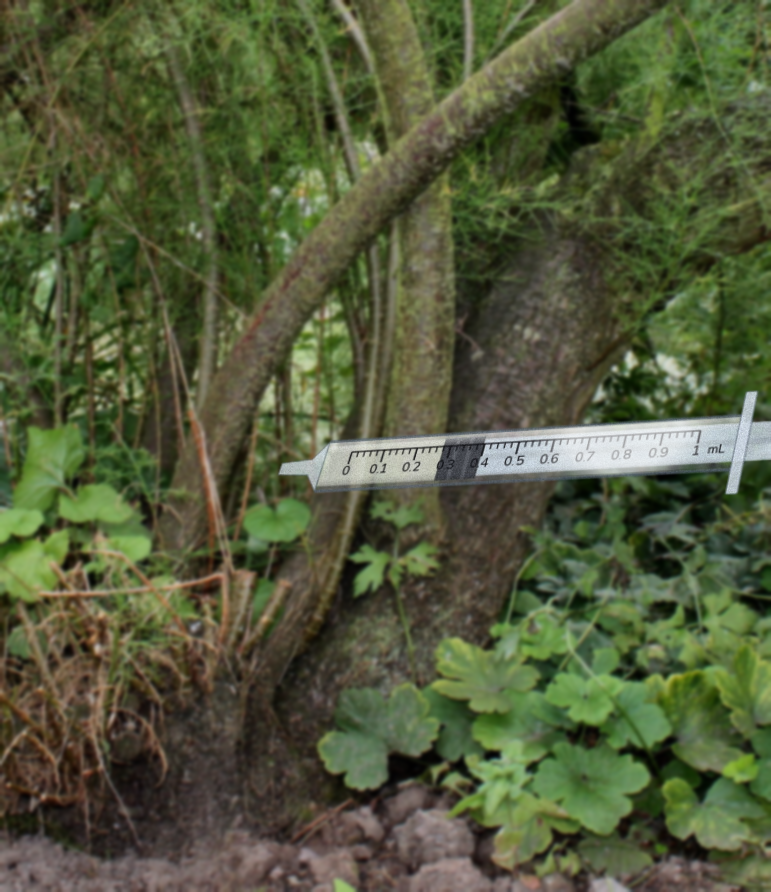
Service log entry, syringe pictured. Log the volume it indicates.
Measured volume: 0.28 mL
